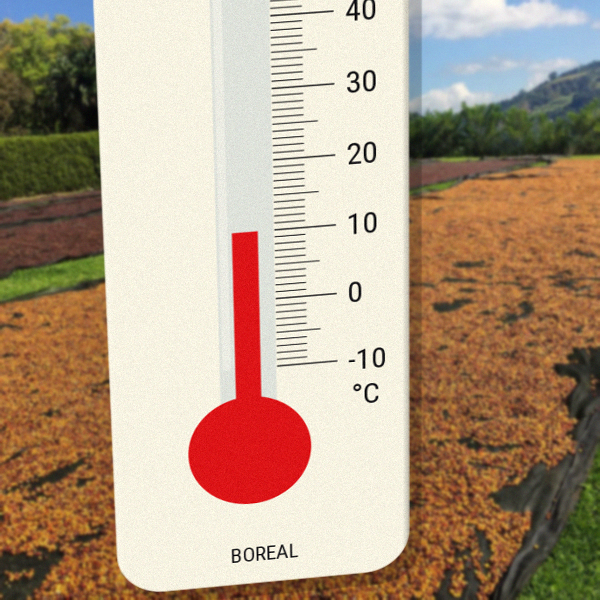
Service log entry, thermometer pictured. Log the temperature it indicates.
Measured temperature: 10 °C
